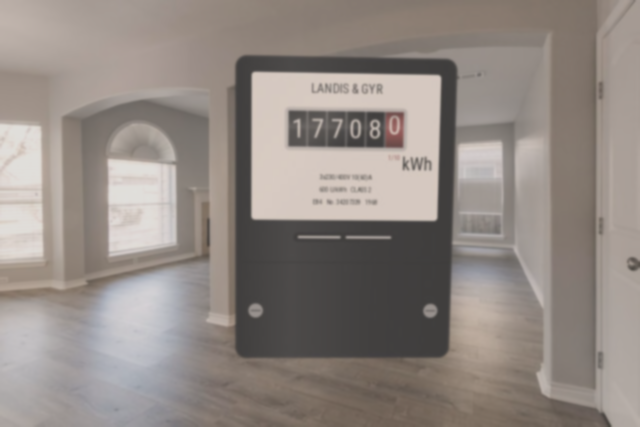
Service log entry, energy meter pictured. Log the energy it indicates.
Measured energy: 17708.0 kWh
